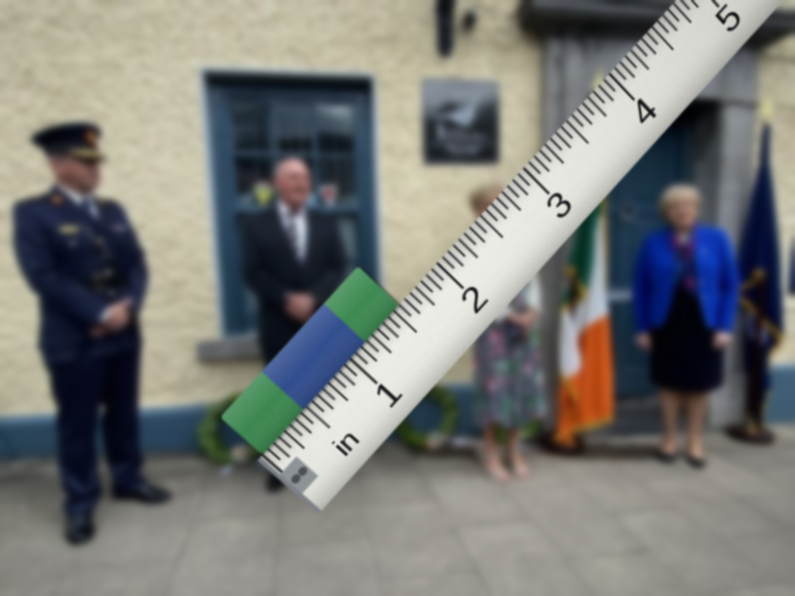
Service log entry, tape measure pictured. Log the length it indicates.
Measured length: 1.5625 in
